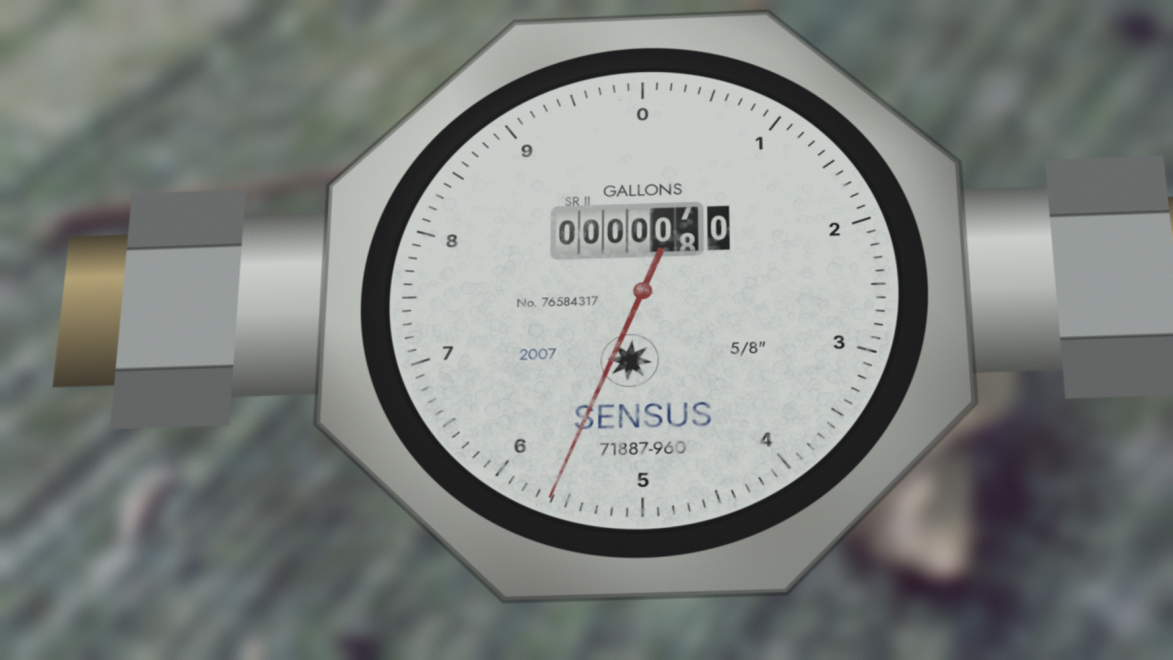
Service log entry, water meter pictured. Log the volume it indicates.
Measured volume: 75.6 gal
